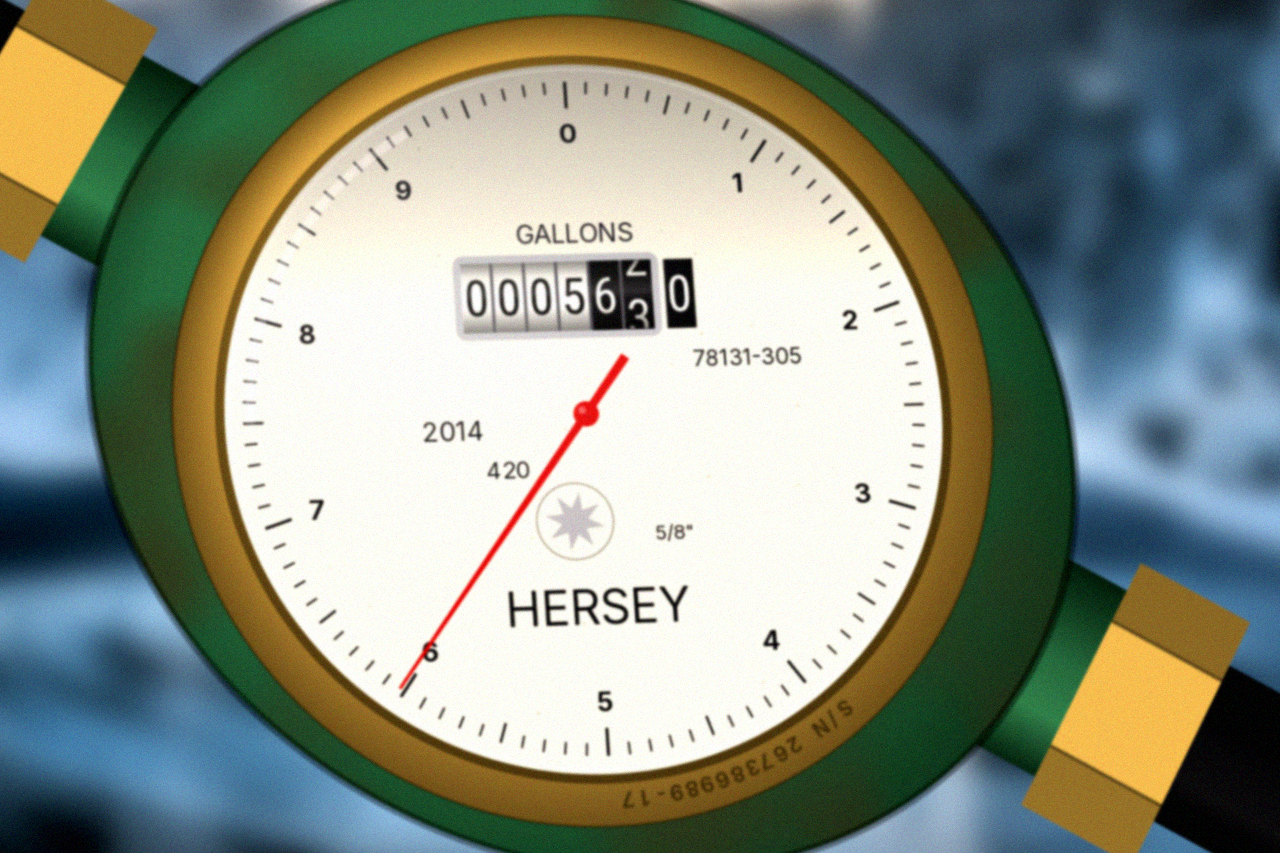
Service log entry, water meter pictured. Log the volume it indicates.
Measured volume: 5626.0 gal
